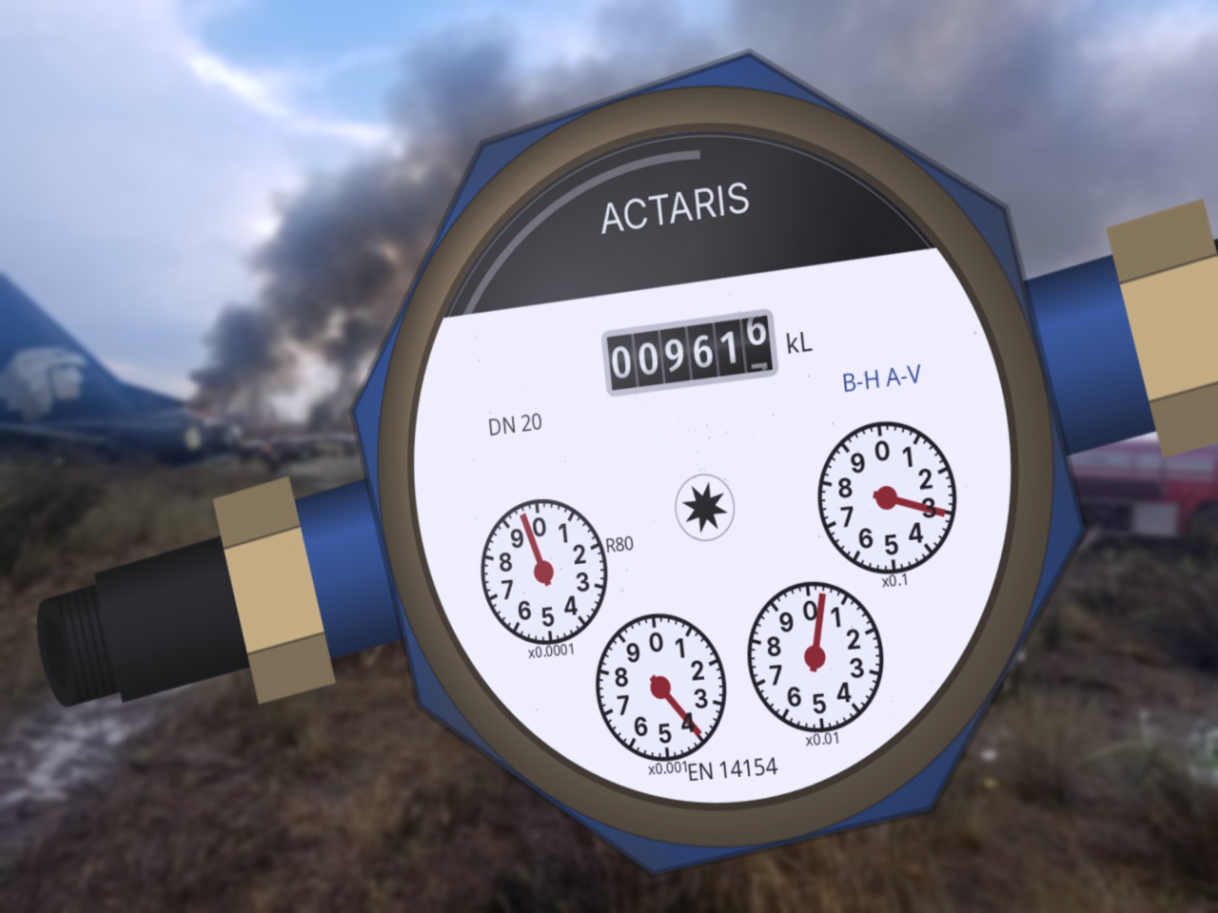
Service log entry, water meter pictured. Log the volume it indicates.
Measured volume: 9616.3039 kL
